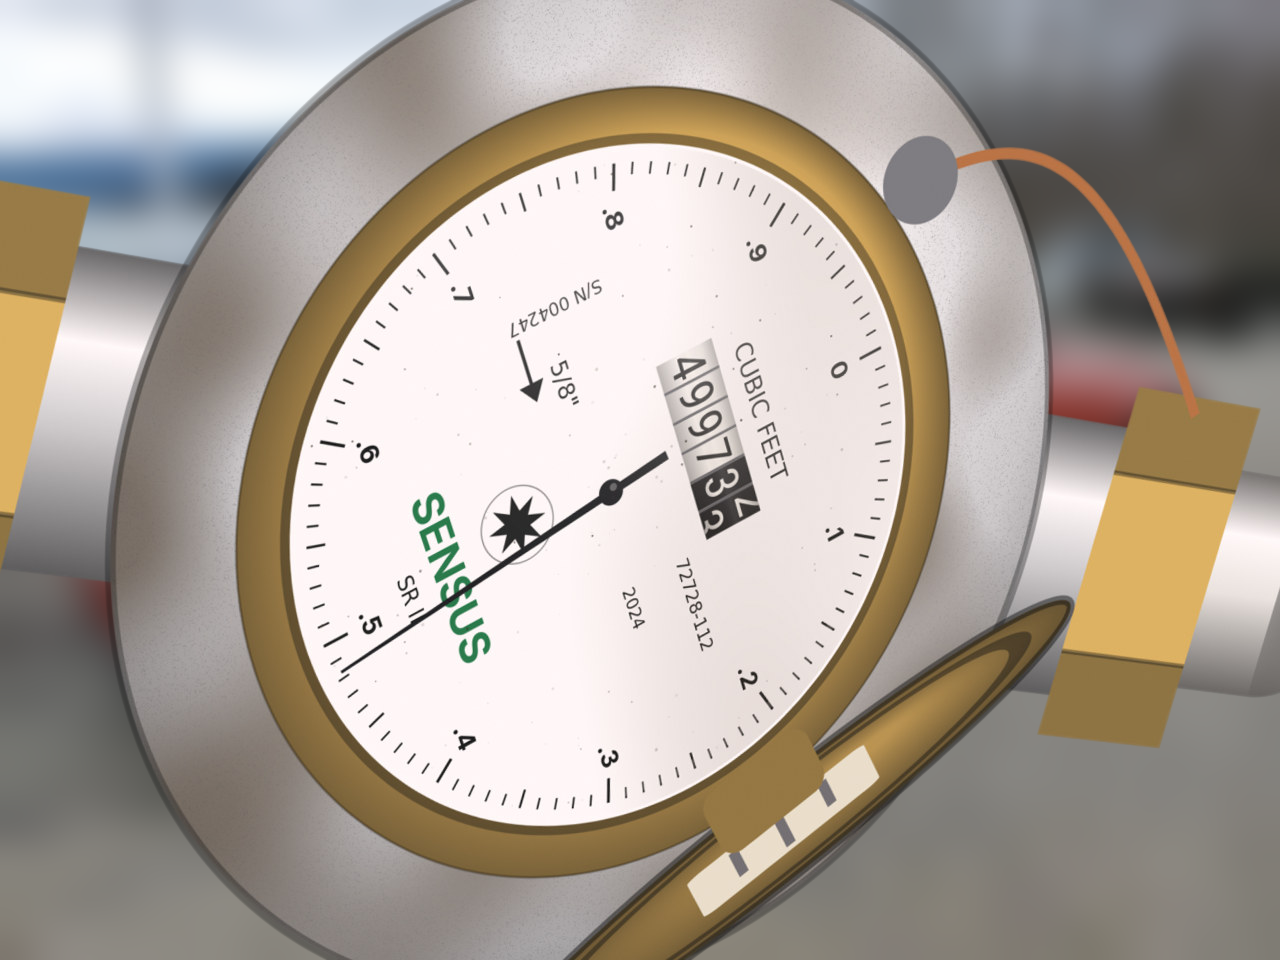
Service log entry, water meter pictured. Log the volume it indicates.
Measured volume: 499732.48 ft³
